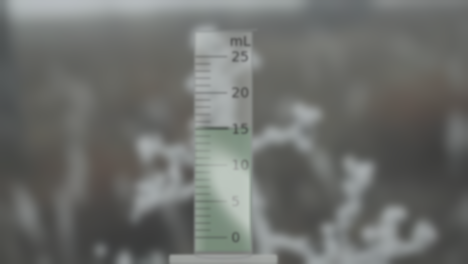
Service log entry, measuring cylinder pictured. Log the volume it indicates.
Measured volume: 15 mL
